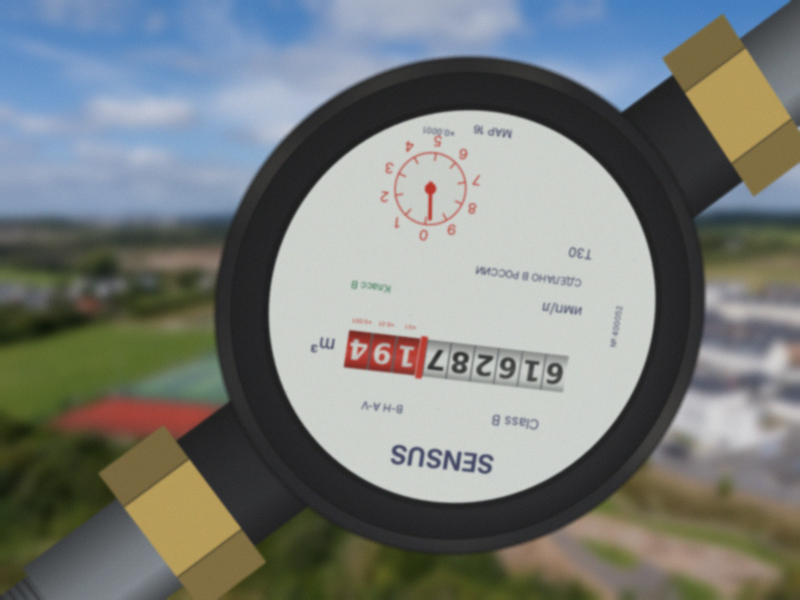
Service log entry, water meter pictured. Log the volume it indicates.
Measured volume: 616287.1939 m³
